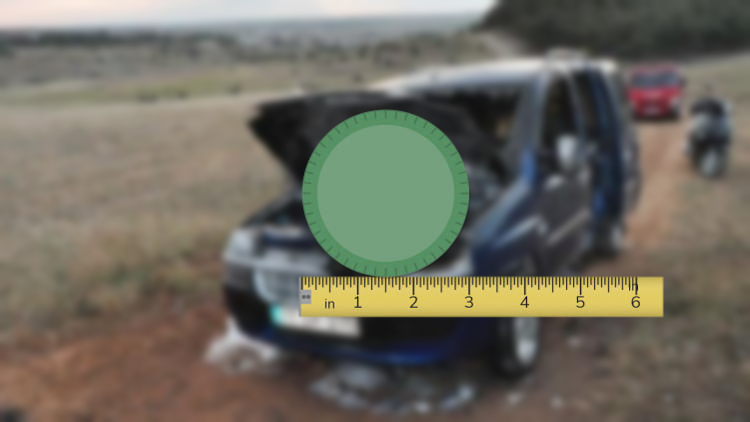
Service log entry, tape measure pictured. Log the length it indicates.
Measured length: 3 in
